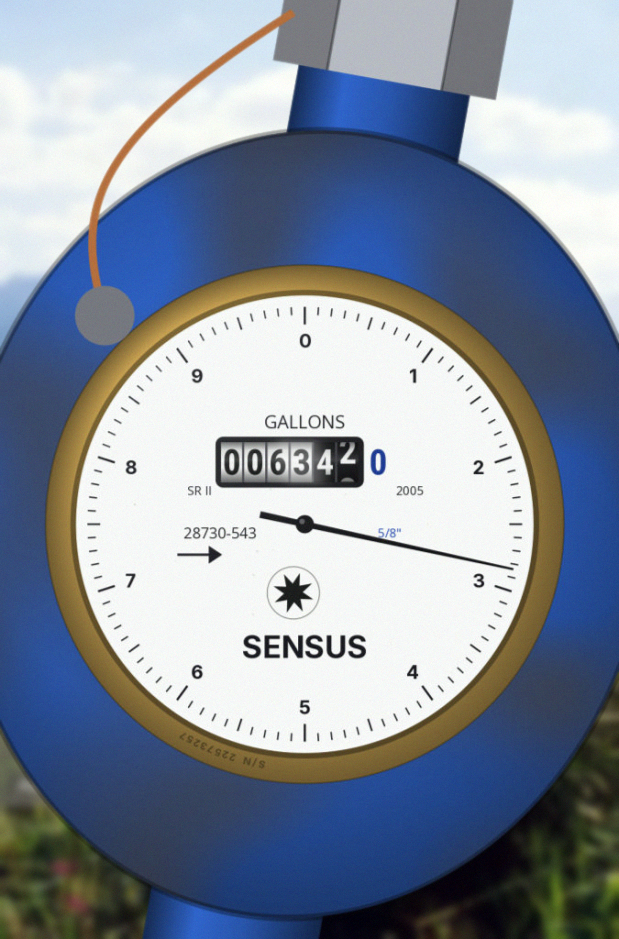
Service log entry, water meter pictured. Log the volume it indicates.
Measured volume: 63422.8 gal
